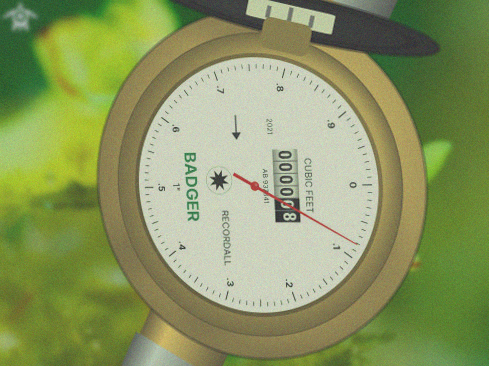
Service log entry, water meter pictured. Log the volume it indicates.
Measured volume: 8.08 ft³
